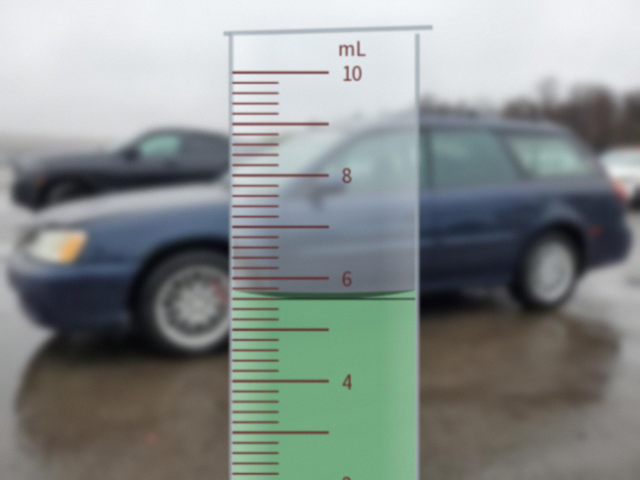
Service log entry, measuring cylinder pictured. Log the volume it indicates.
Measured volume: 5.6 mL
